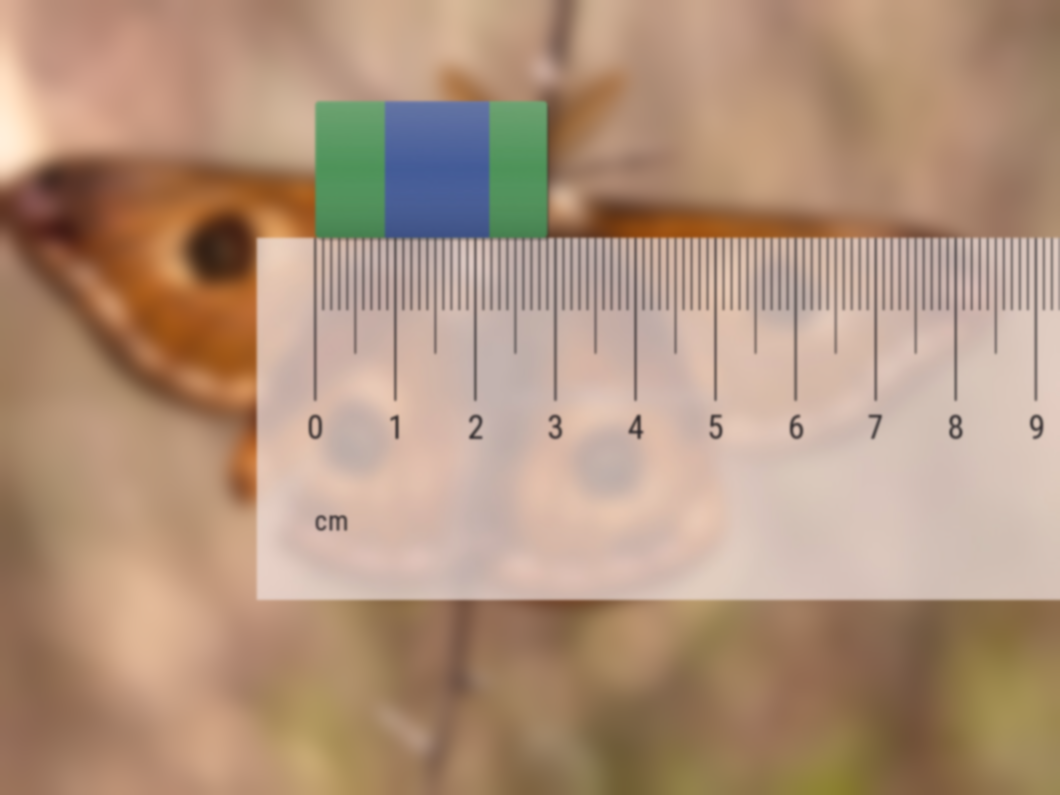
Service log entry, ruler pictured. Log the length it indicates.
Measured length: 2.9 cm
